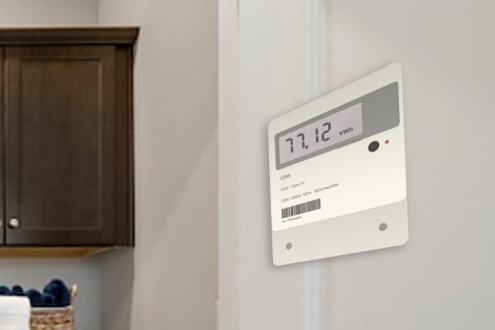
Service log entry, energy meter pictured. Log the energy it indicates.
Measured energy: 77.12 kWh
